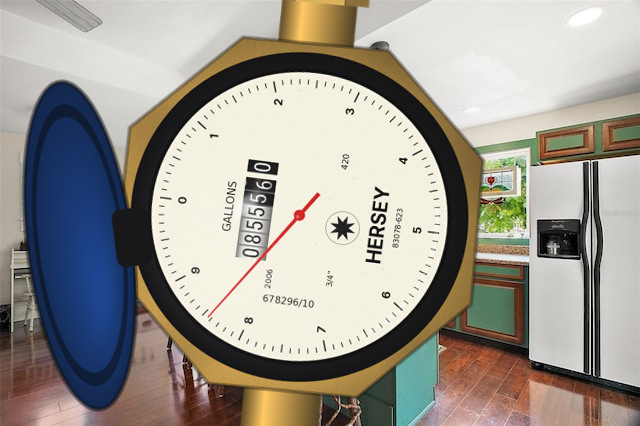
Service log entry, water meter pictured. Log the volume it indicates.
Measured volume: 855558.4 gal
